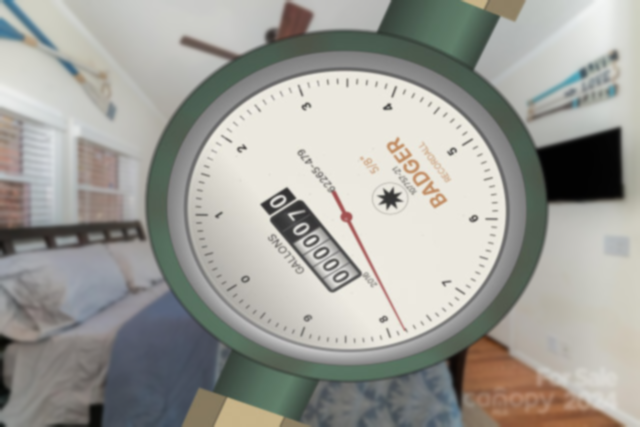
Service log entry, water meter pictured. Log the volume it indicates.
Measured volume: 67.8 gal
